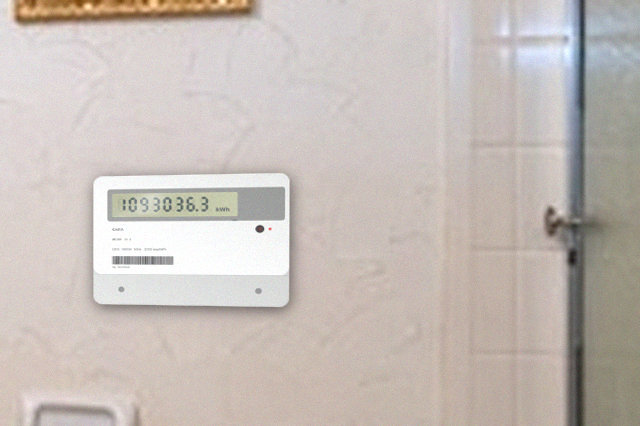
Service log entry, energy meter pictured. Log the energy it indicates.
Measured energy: 1093036.3 kWh
